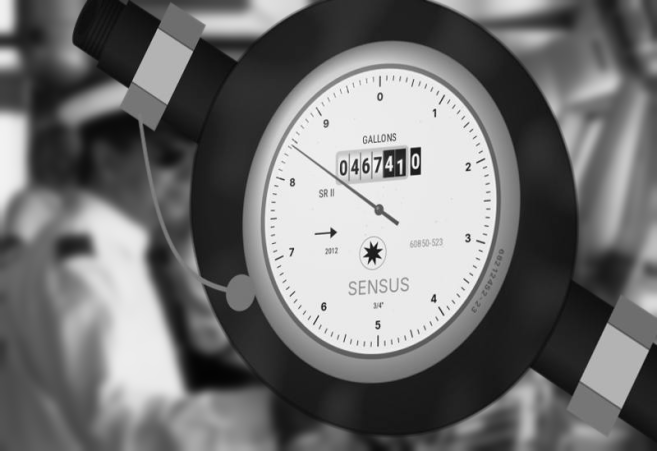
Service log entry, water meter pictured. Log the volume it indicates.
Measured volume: 467408.4 gal
